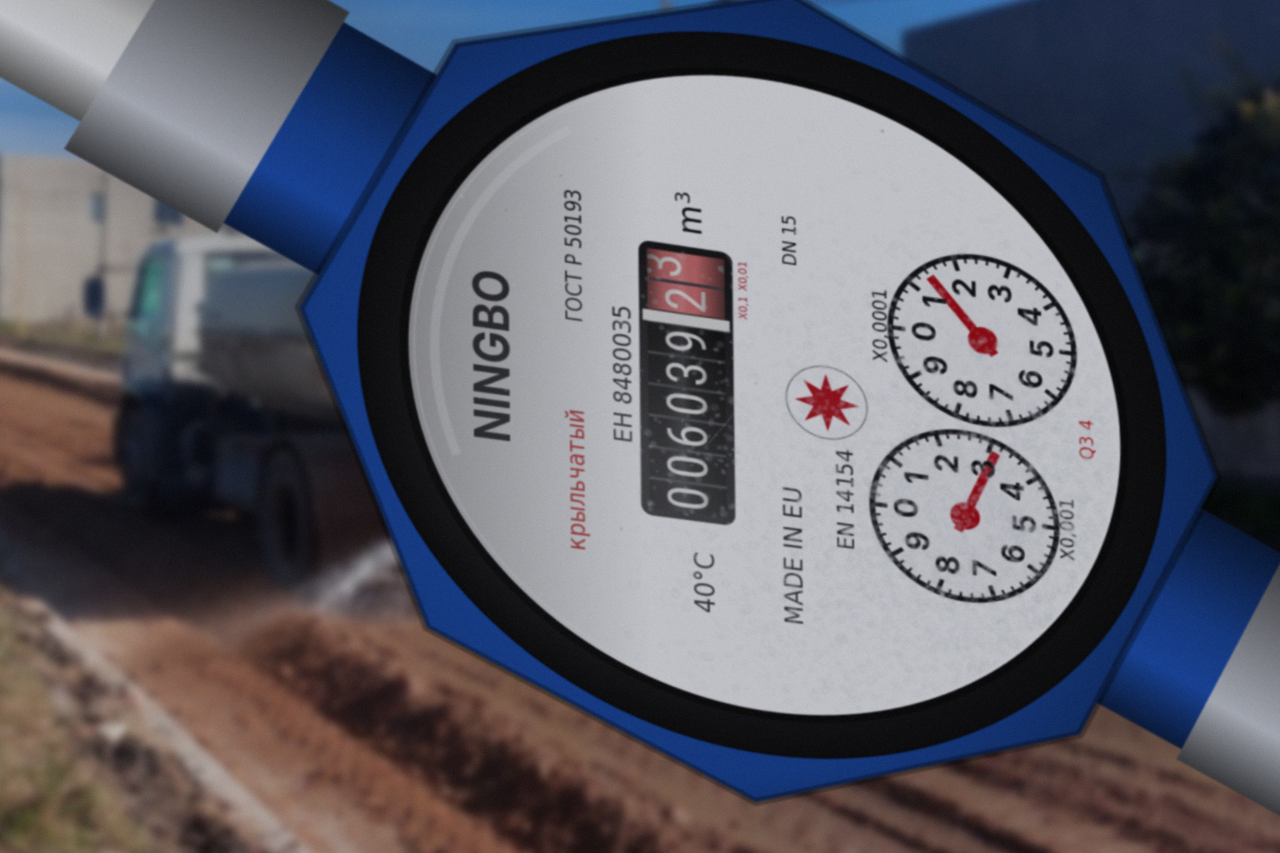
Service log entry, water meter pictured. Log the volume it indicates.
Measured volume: 6039.2331 m³
